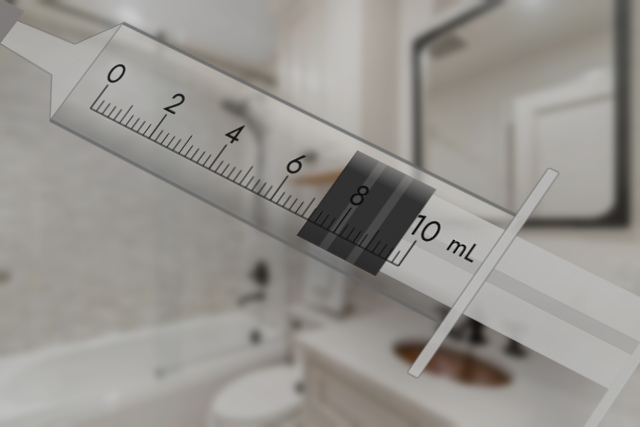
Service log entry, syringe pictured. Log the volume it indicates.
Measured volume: 7.2 mL
